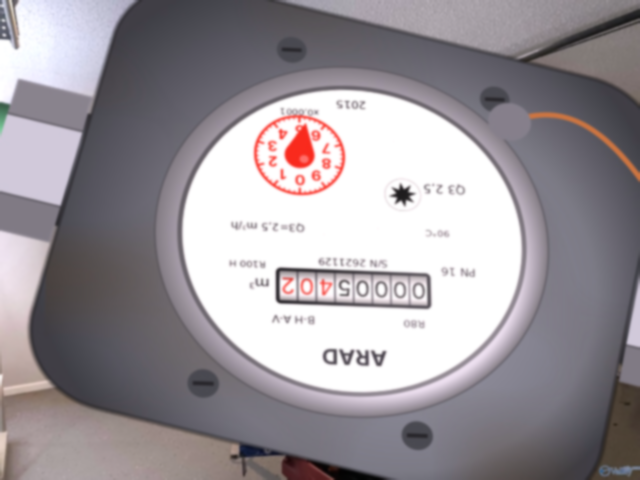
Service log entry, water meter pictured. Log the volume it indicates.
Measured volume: 5.4025 m³
